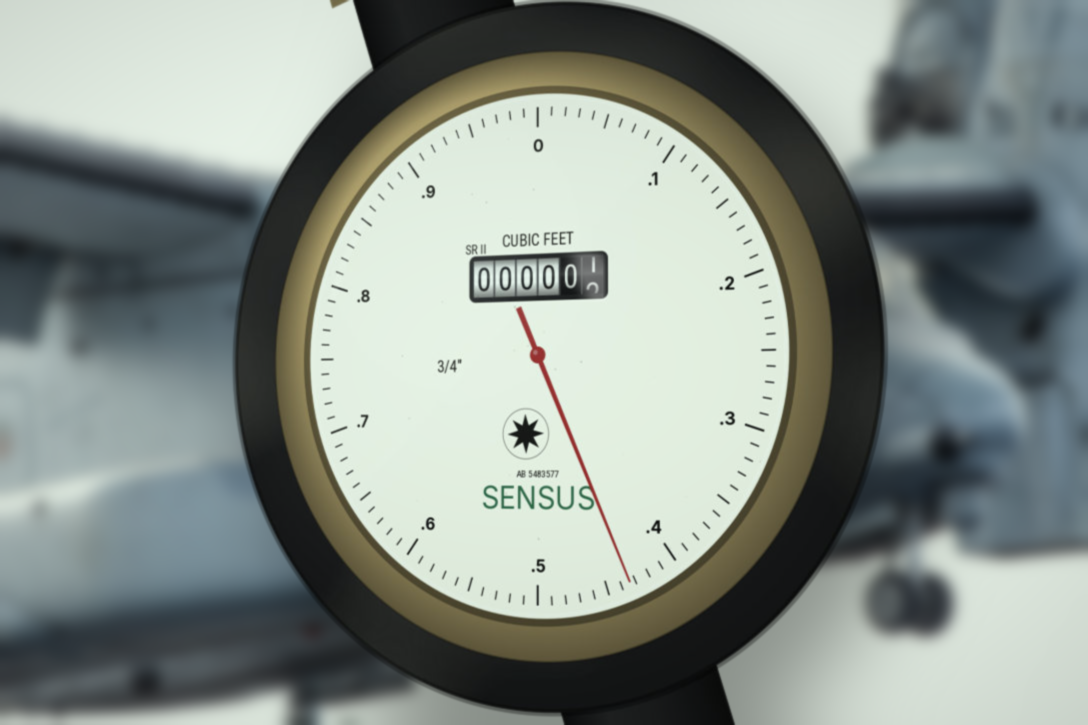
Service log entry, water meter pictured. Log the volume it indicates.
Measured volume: 1.43 ft³
